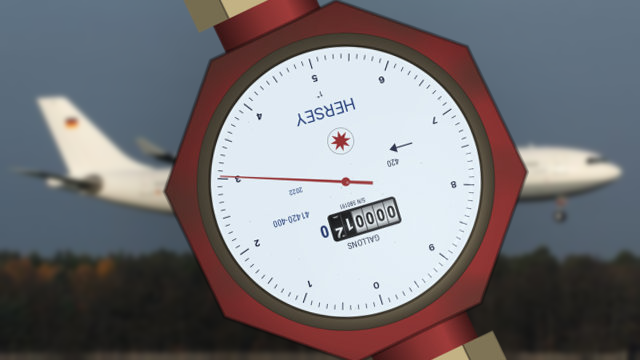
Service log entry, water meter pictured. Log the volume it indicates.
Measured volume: 123.0 gal
